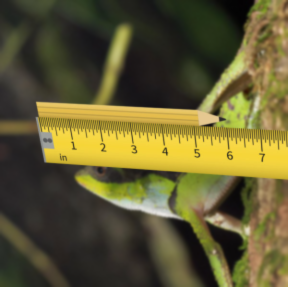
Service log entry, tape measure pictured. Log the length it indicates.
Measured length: 6 in
